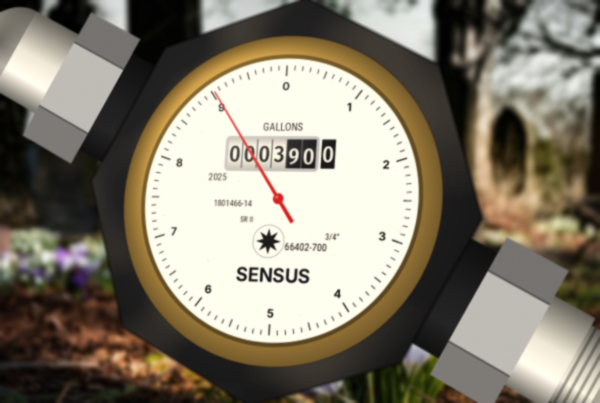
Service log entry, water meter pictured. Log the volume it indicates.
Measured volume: 3899.0 gal
